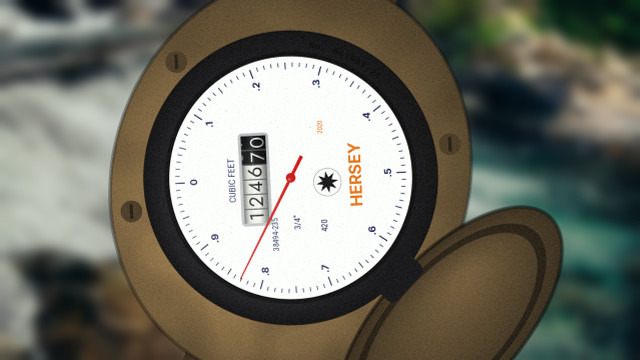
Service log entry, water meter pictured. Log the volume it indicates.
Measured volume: 124669.83 ft³
